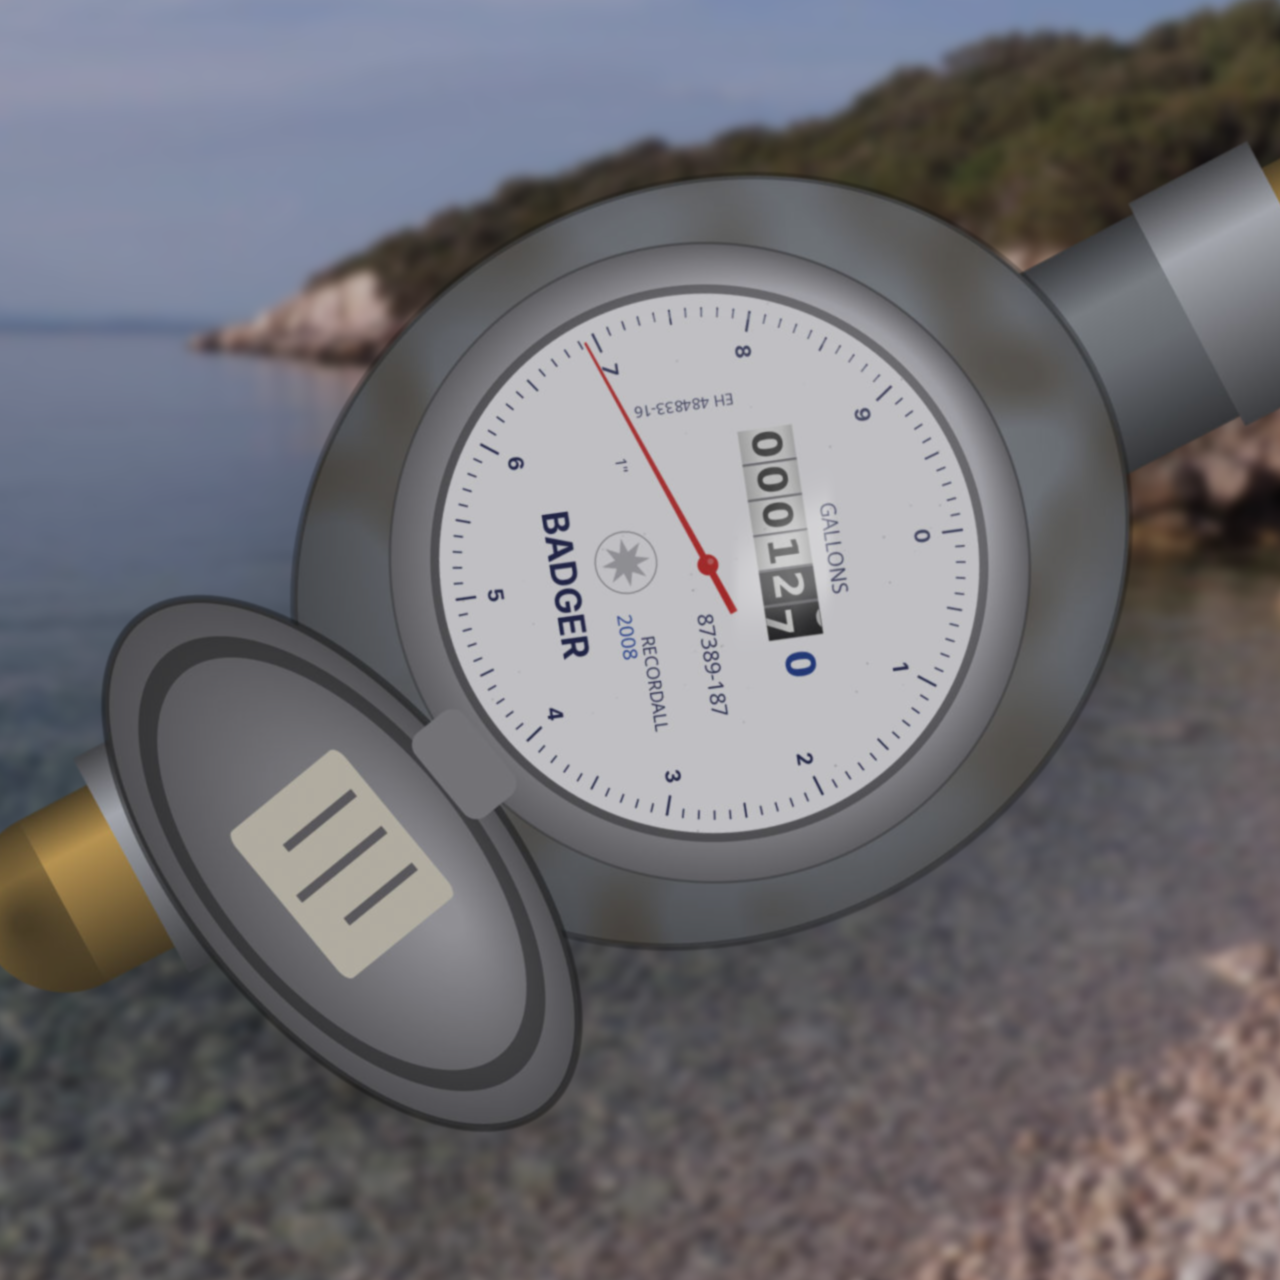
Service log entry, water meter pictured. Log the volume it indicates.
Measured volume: 1266.9 gal
